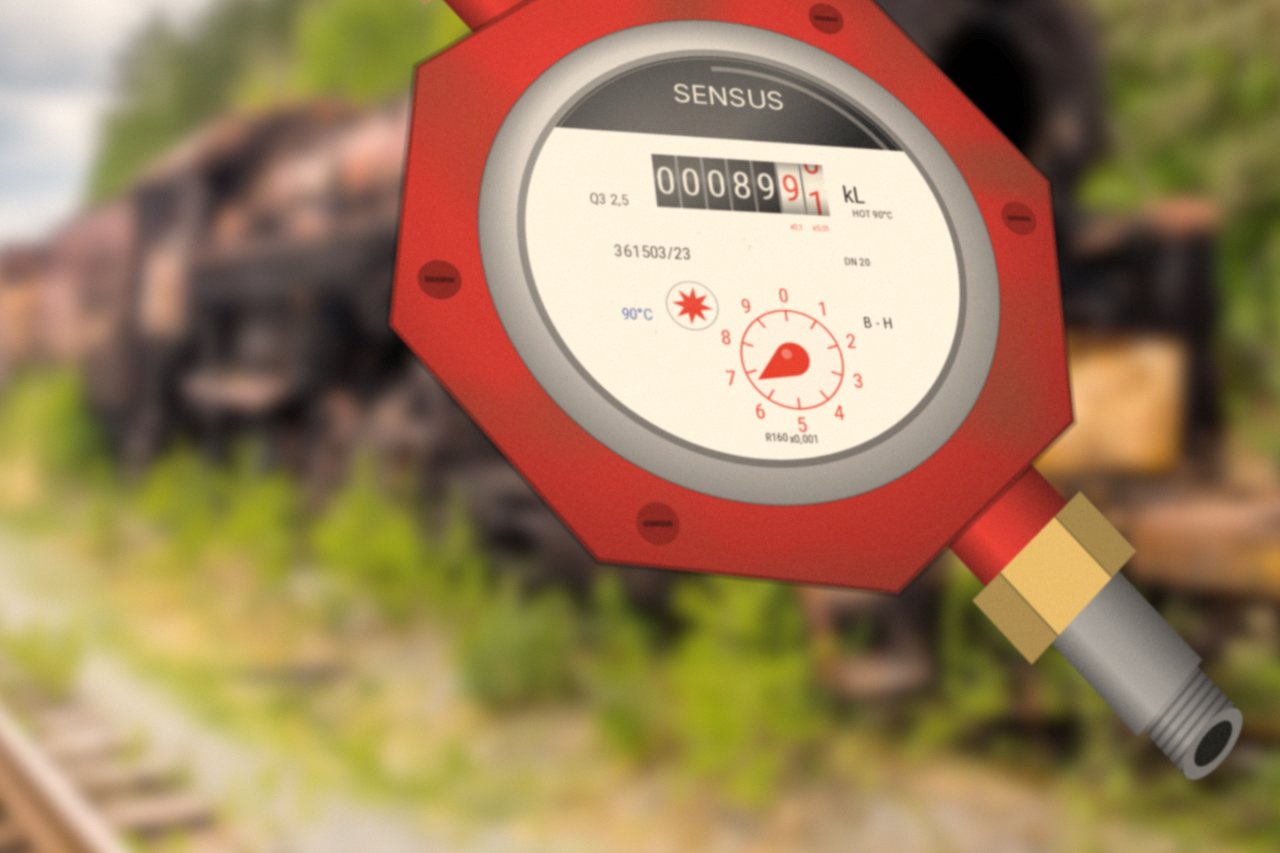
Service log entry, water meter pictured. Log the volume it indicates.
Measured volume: 89.906 kL
